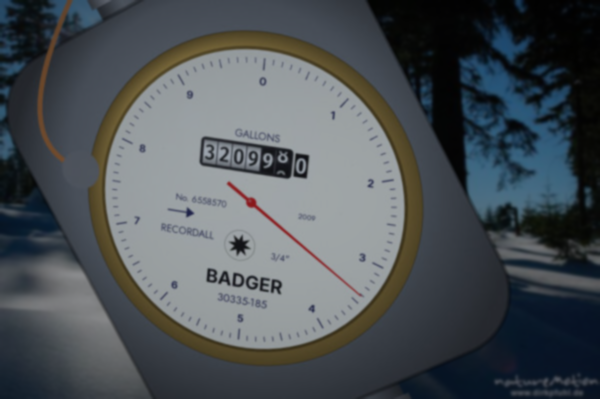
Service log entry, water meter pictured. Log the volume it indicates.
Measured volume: 3209983.4 gal
